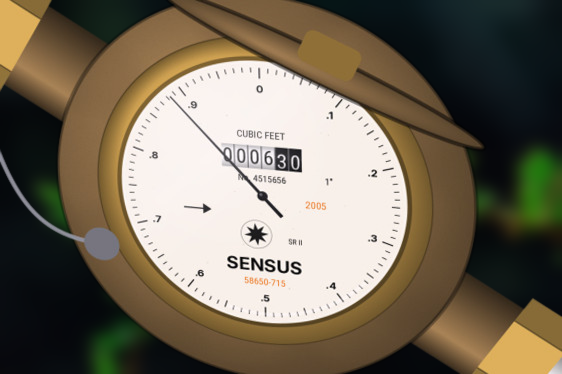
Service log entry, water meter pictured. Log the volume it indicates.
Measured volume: 629.88 ft³
